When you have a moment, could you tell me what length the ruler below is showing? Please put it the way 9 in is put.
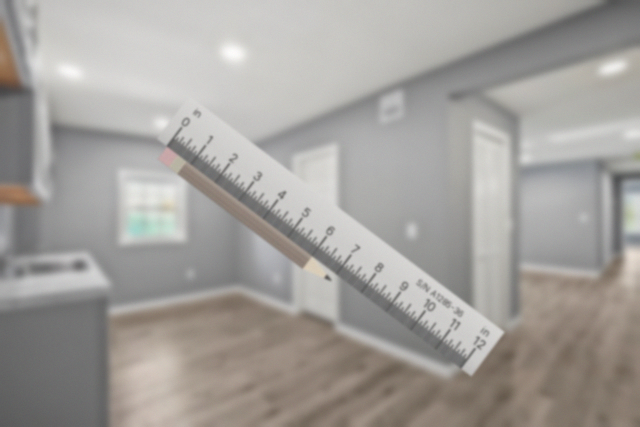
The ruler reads 7 in
